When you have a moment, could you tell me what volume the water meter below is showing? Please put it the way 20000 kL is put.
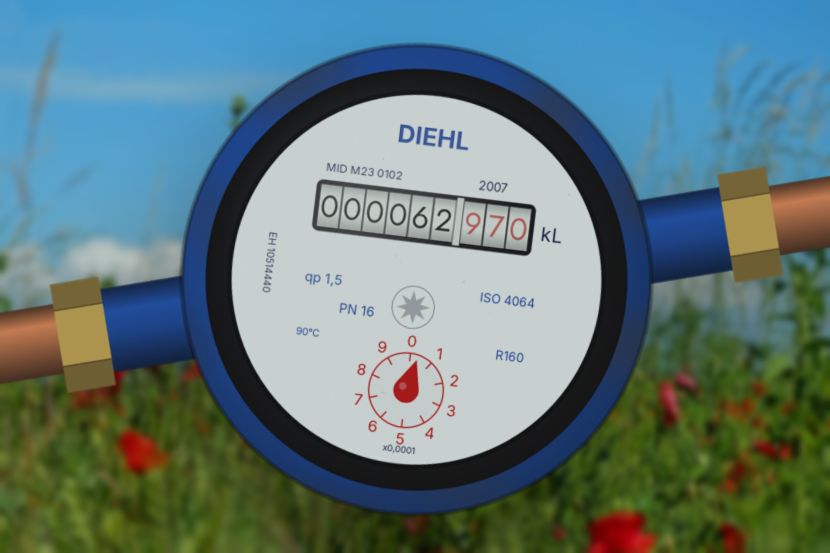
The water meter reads 62.9700 kL
